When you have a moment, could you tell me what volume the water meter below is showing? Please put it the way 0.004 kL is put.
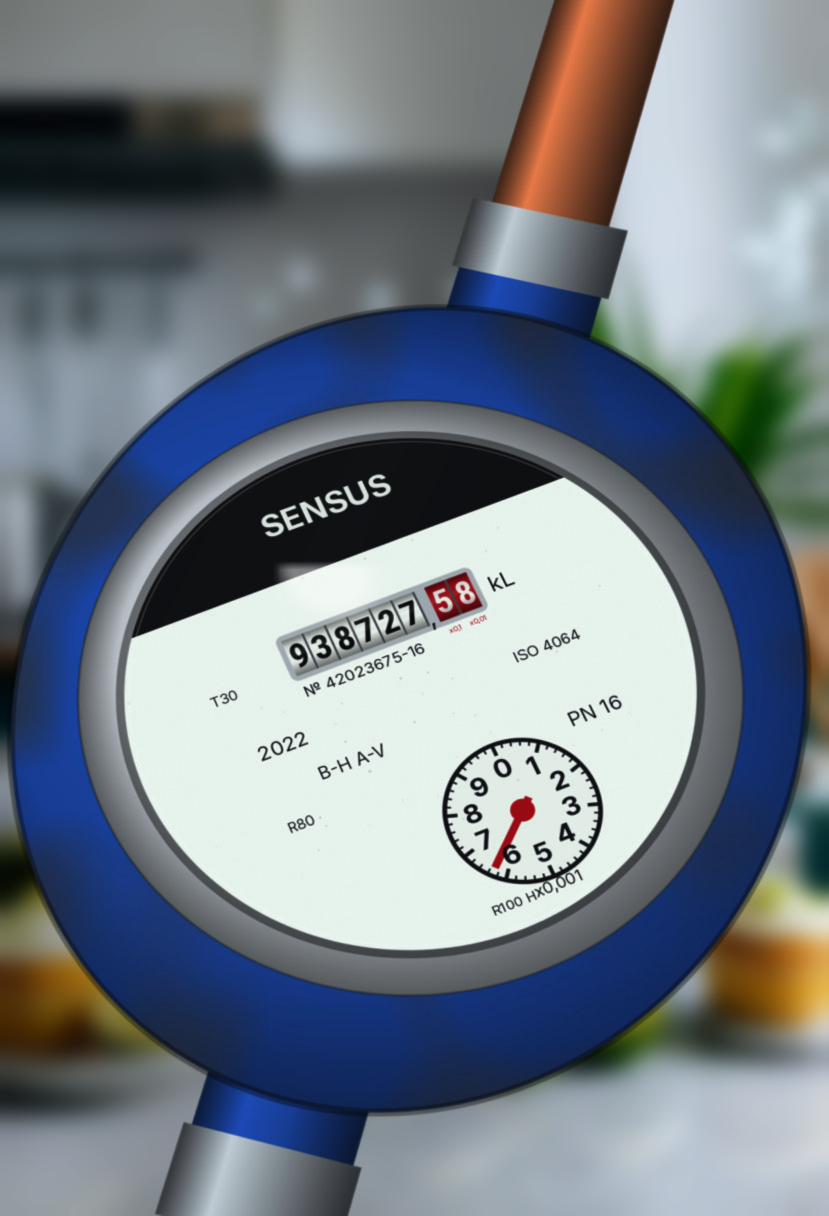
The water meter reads 938727.586 kL
